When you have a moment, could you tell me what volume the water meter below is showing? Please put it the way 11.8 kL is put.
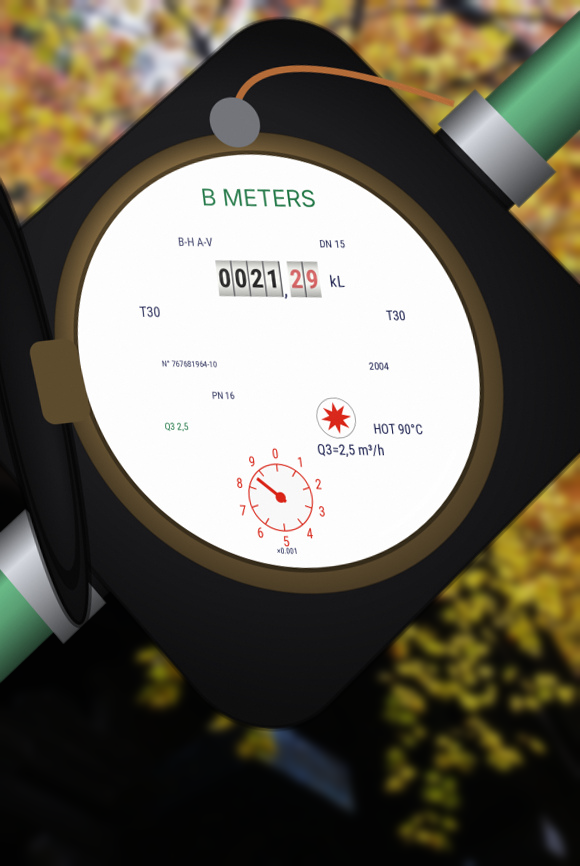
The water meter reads 21.298 kL
